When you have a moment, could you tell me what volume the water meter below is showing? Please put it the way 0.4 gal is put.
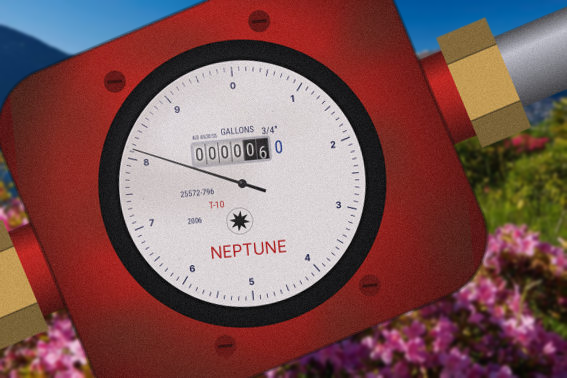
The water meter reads 58.1 gal
